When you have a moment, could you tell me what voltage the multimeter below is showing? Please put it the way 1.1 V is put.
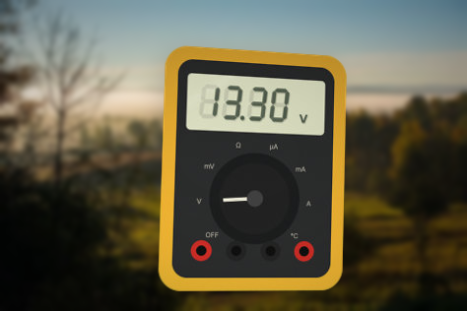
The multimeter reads 13.30 V
